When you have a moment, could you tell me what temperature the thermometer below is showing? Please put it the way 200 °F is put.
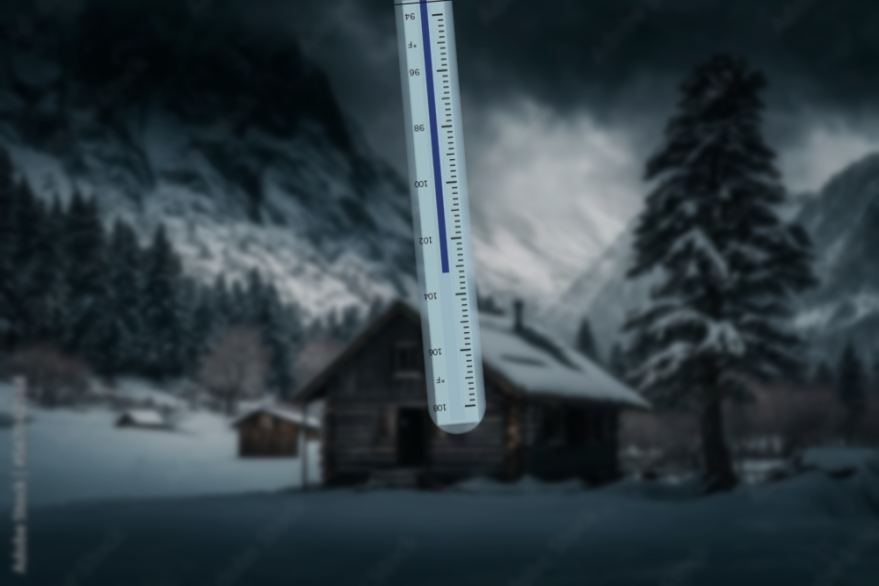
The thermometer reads 103.2 °F
